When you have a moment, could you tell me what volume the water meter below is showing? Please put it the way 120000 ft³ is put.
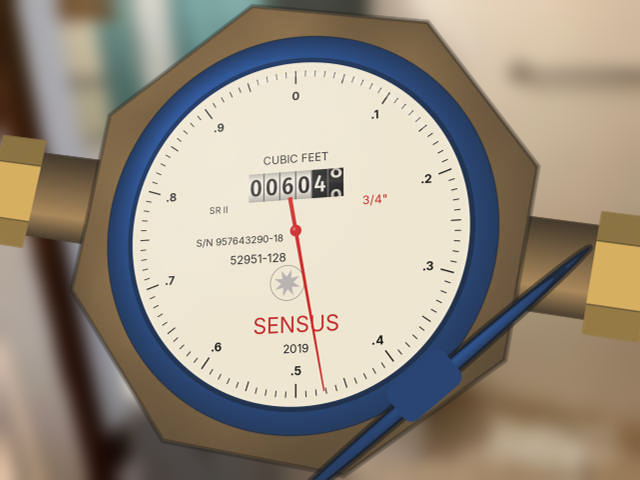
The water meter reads 6048.47 ft³
